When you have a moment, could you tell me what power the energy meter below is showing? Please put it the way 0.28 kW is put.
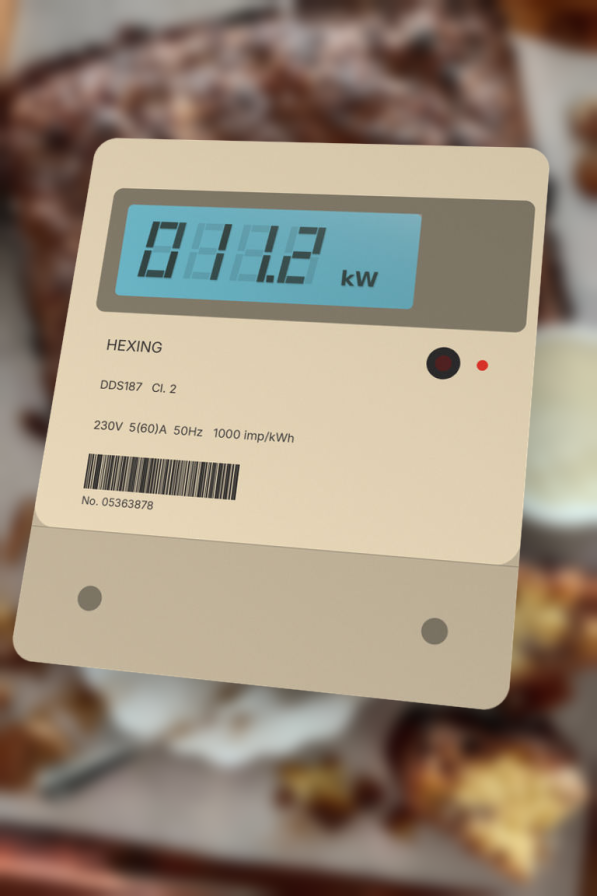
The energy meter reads 11.2 kW
